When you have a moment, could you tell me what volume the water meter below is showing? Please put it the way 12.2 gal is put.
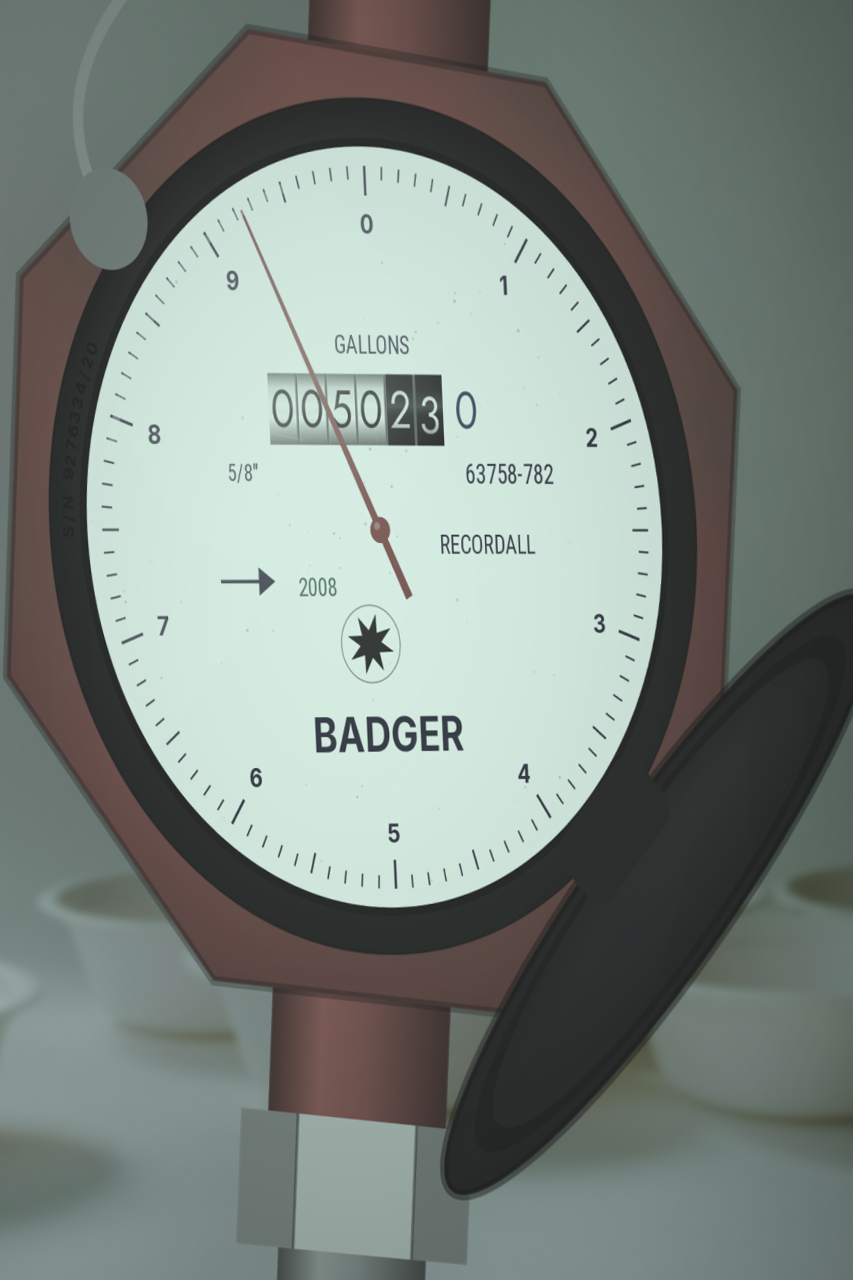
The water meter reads 50229.2 gal
